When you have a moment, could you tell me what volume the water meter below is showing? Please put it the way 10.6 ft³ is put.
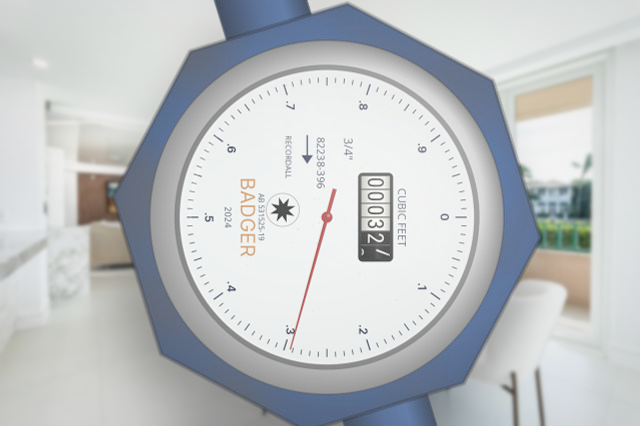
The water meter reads 327.29 ft³
